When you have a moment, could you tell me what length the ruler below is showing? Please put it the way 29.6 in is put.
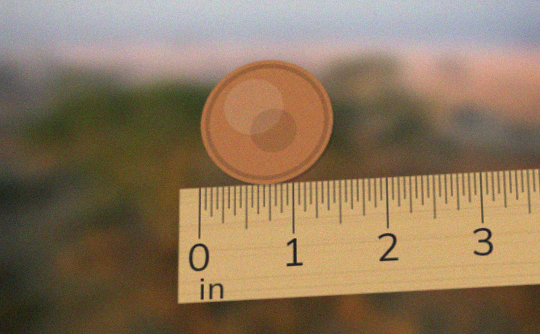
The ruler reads 1.4375 in
